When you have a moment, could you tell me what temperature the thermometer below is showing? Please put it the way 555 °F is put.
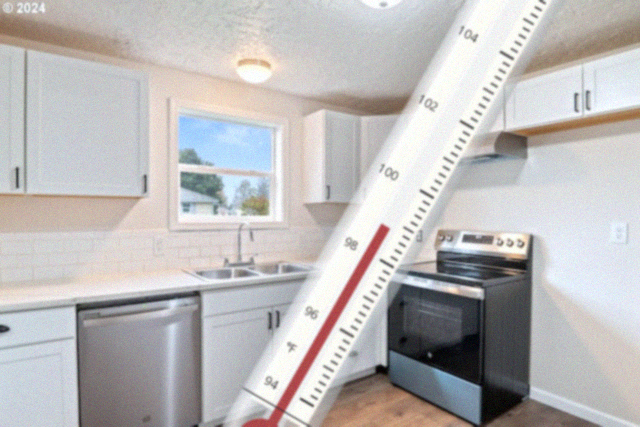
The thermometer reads 98.8 °F
